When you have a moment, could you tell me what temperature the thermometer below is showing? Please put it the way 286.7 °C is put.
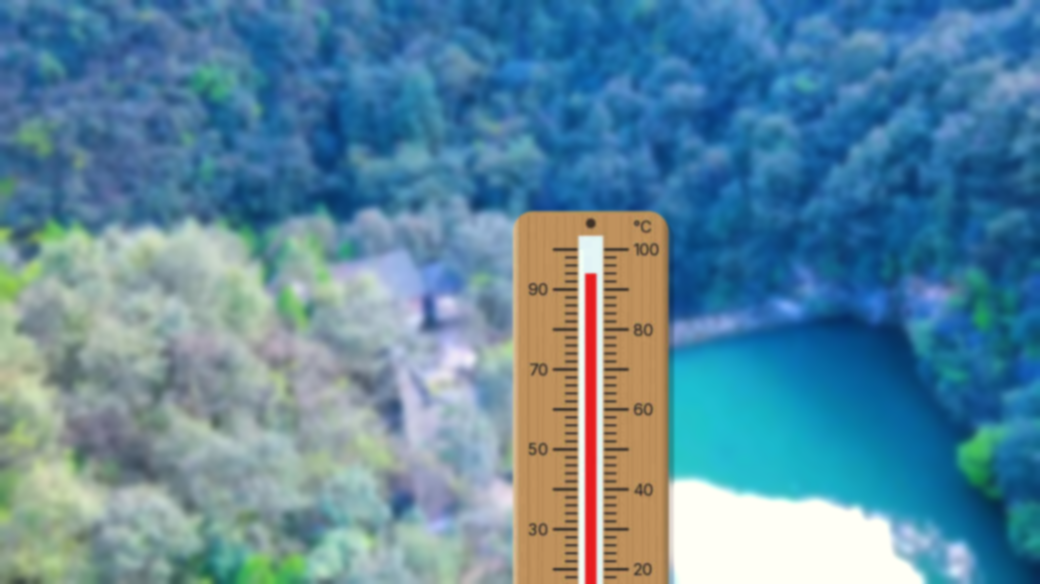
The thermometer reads 94 °C
